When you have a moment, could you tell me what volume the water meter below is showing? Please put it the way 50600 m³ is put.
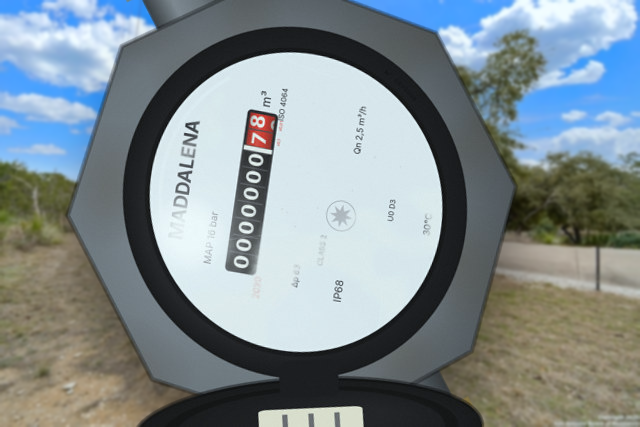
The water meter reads 0.78 m³
